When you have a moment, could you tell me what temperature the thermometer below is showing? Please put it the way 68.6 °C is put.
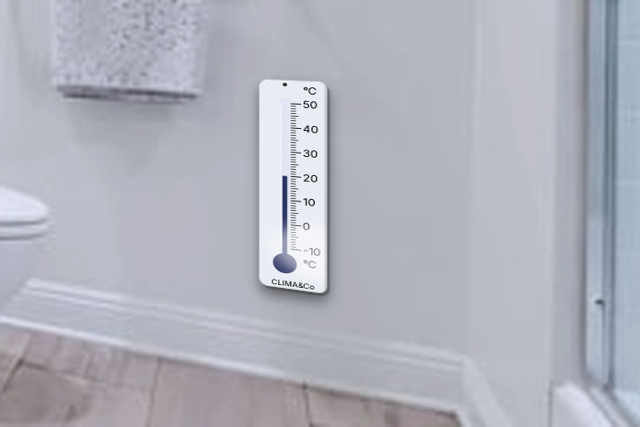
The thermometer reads 20 °C
